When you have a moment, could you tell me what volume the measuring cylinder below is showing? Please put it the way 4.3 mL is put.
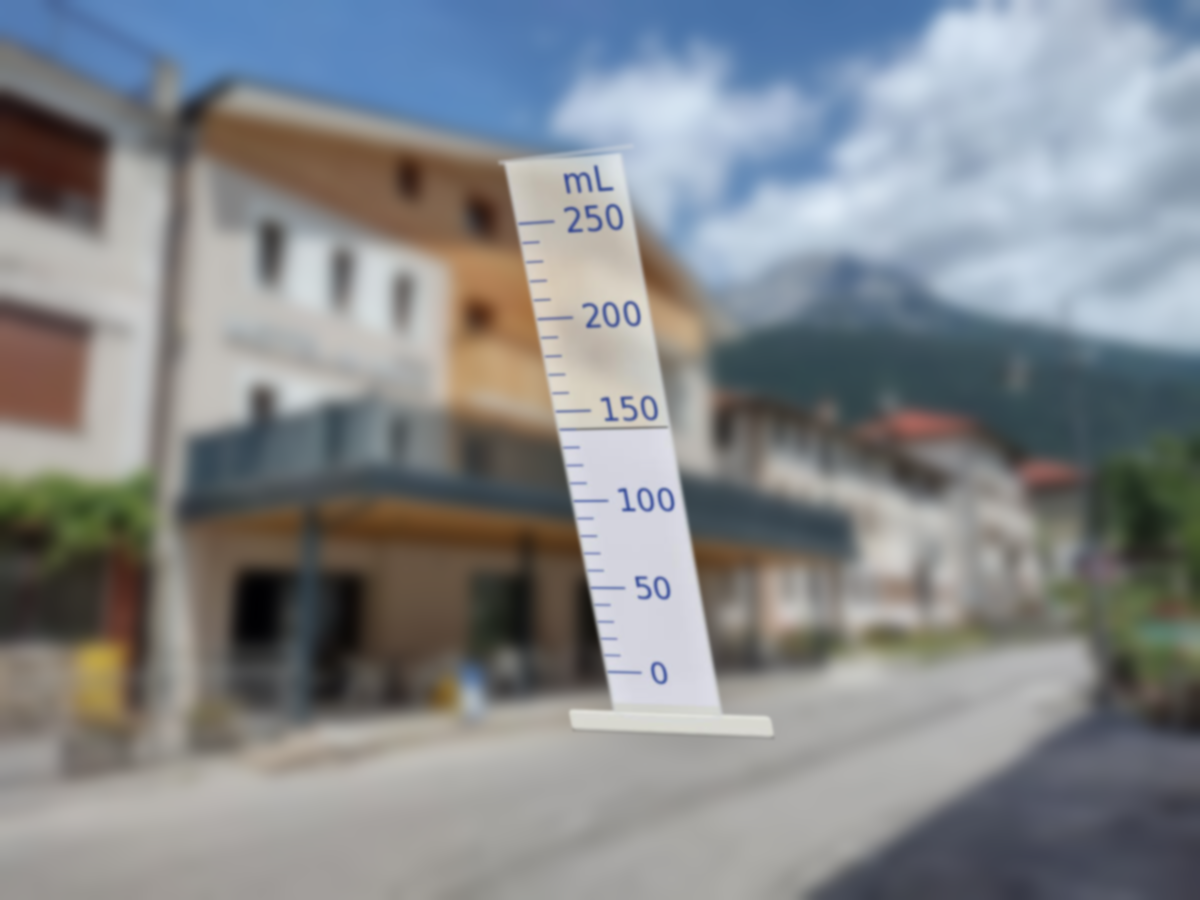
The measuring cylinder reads 140 mL
